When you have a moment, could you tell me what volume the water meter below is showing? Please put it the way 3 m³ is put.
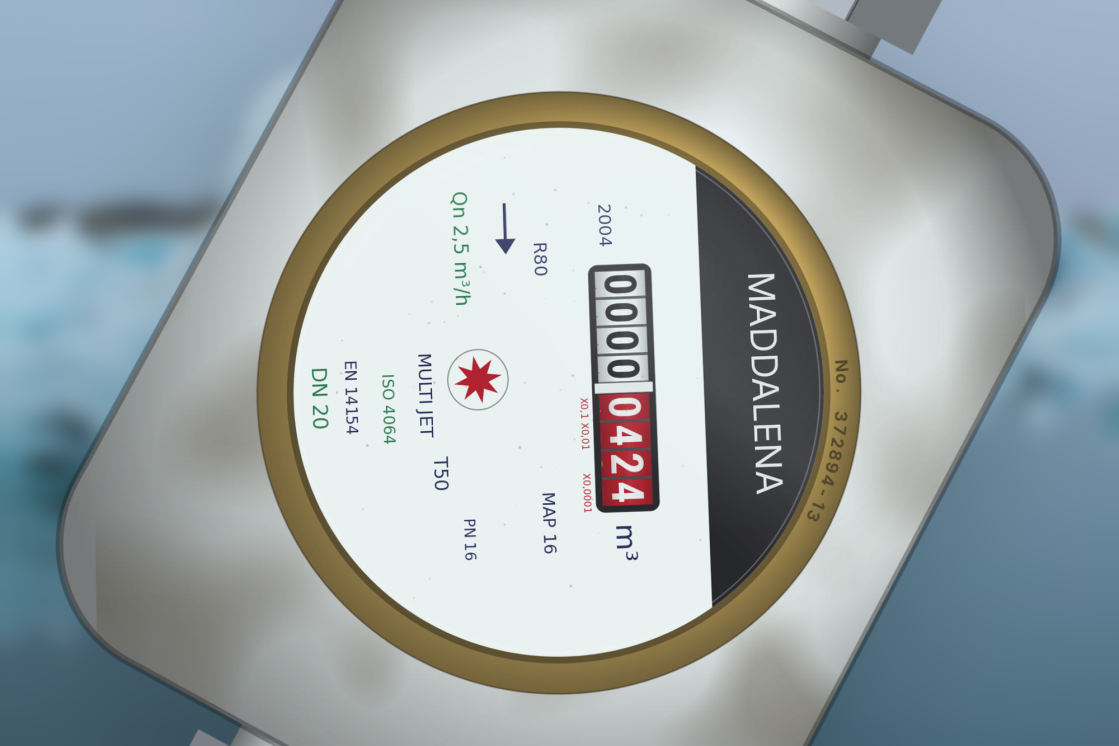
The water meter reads 0.0424 m³
